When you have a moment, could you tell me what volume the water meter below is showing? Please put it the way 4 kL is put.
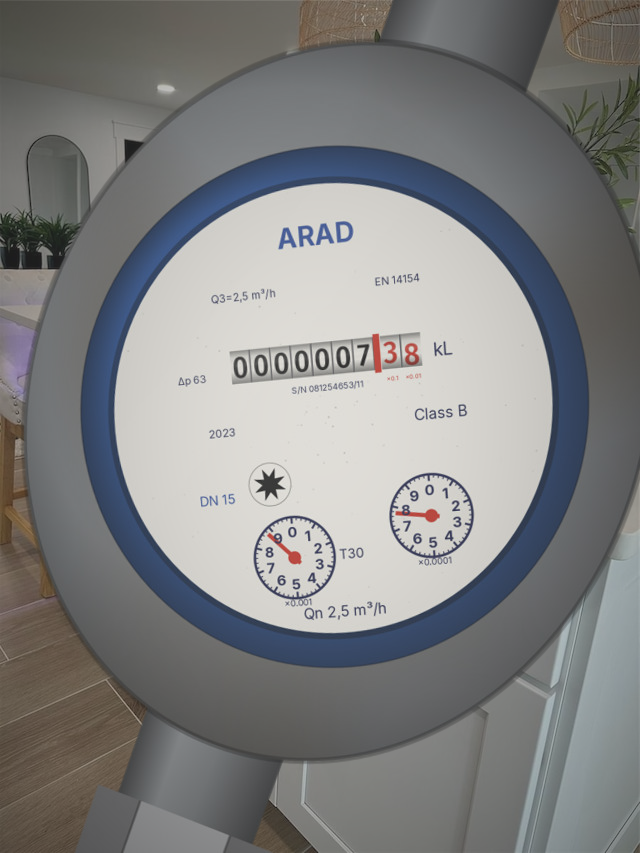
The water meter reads 7.3787 kL
